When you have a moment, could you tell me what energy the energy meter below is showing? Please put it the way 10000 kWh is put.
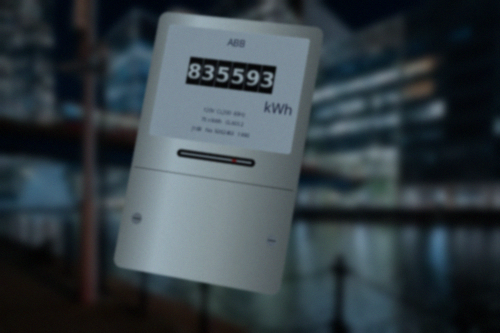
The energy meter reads 835593 kWh
